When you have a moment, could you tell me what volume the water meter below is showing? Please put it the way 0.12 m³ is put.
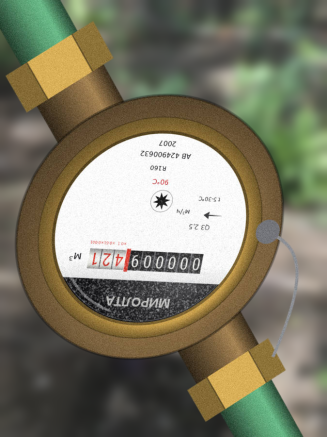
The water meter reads 9.421 m³
